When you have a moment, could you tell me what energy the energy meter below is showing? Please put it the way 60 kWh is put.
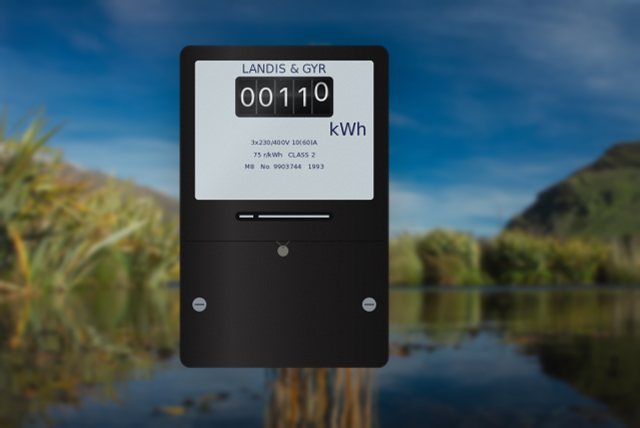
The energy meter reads 110 kWh
